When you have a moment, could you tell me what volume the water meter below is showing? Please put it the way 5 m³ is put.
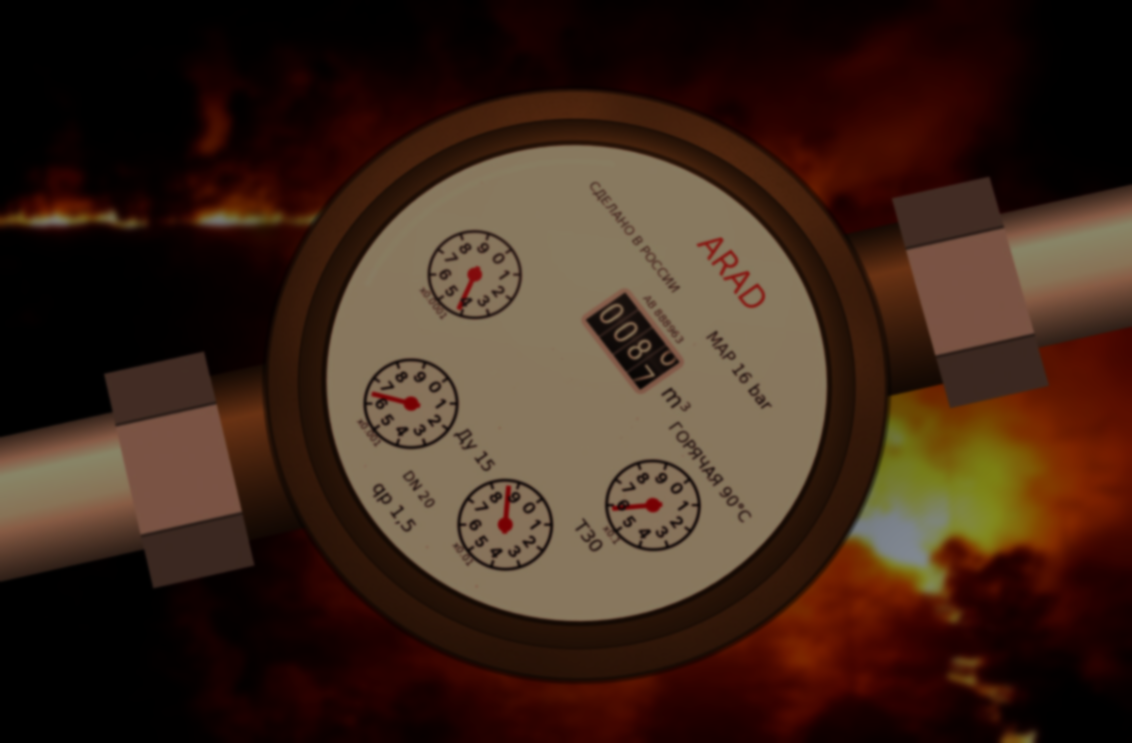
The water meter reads 86.5864 m³
